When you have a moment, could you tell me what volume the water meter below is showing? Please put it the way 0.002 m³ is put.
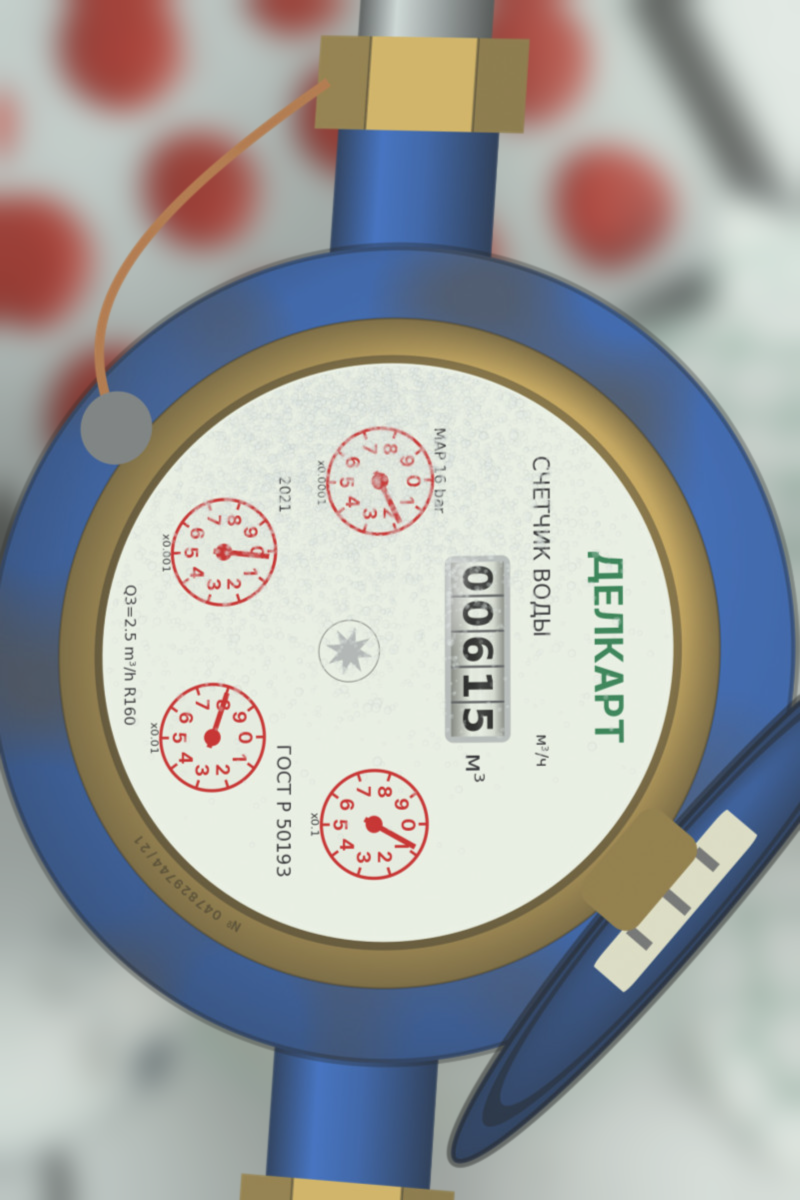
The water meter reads 615.0801 m³
